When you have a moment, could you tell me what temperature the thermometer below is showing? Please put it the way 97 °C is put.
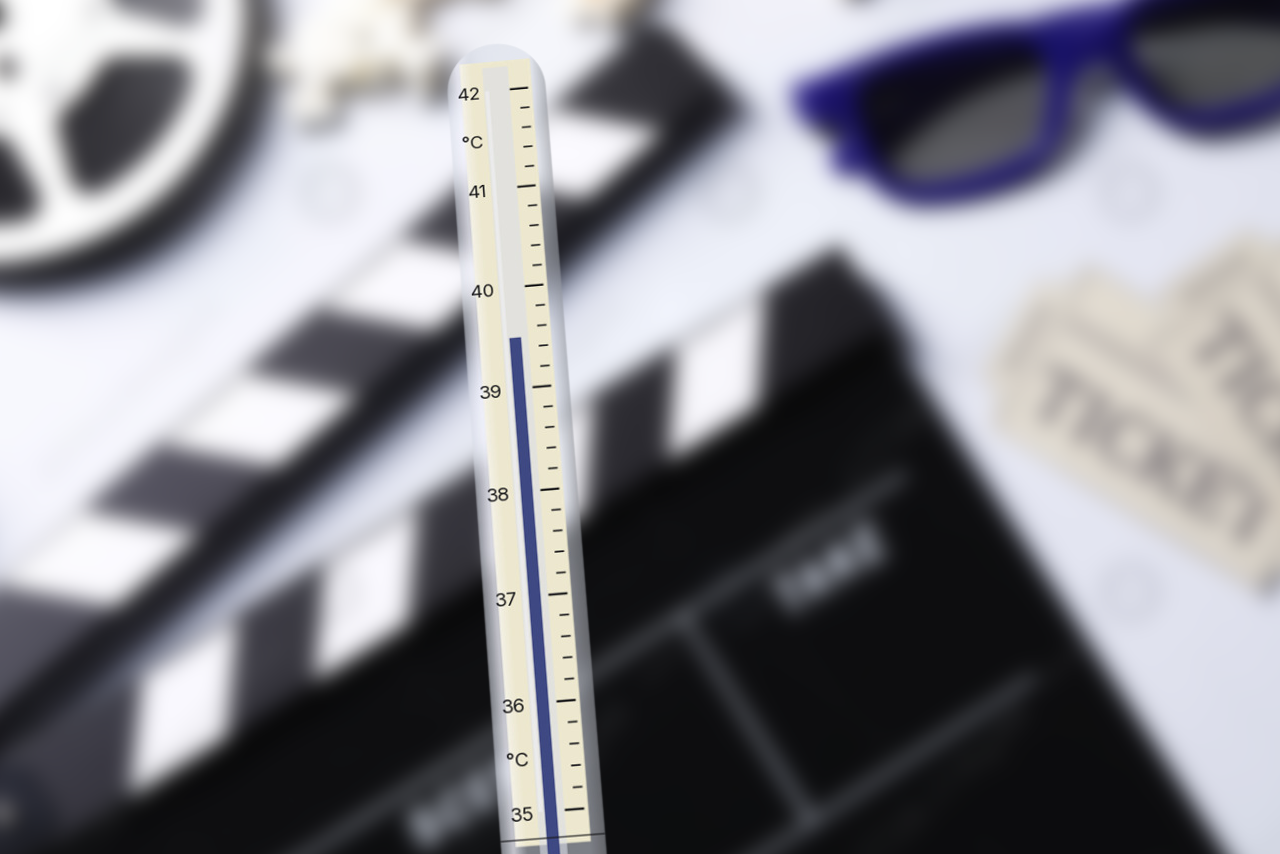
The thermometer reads 39.5 °C
